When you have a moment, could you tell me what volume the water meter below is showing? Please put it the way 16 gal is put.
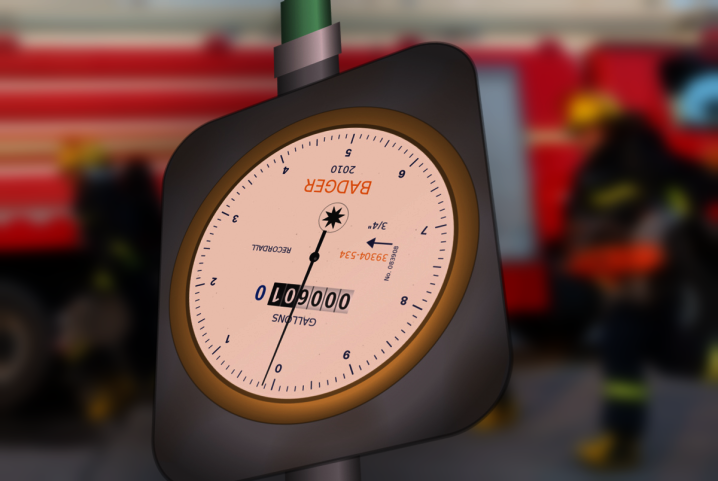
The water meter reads 6010.1 gal
